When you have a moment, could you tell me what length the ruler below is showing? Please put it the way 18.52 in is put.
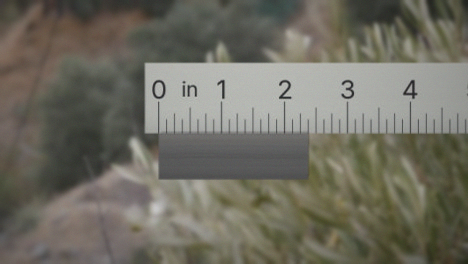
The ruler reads 2.375 in
